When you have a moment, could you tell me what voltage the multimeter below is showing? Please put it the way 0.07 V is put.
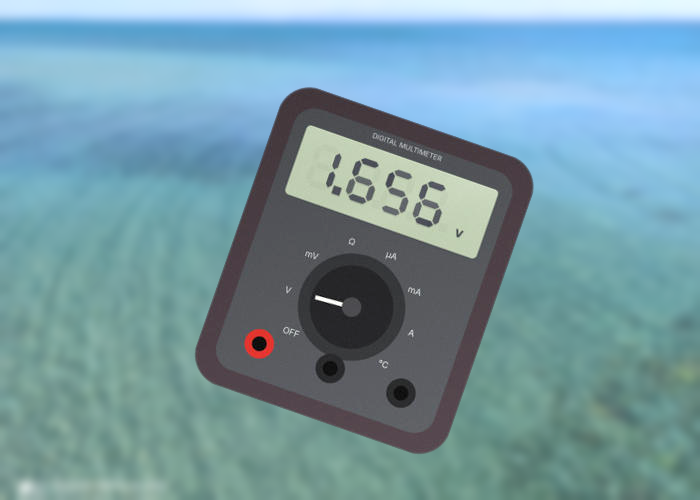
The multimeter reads 1.656 V
